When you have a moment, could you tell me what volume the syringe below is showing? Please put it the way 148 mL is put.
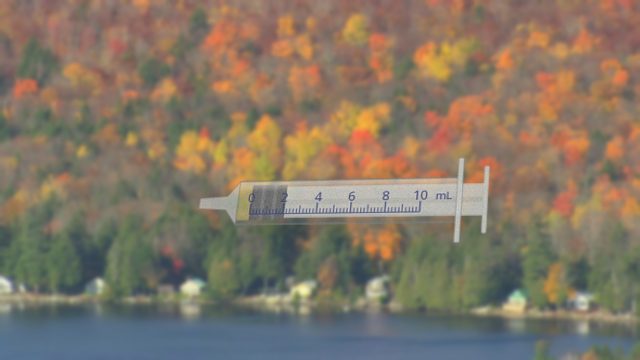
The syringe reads 0 mL
